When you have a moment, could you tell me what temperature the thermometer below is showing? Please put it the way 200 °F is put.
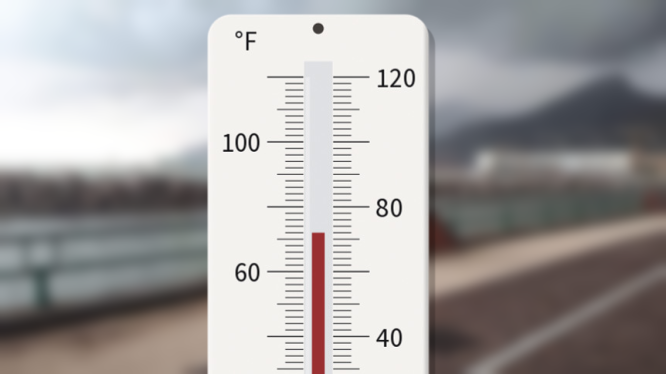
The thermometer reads 72 °F
